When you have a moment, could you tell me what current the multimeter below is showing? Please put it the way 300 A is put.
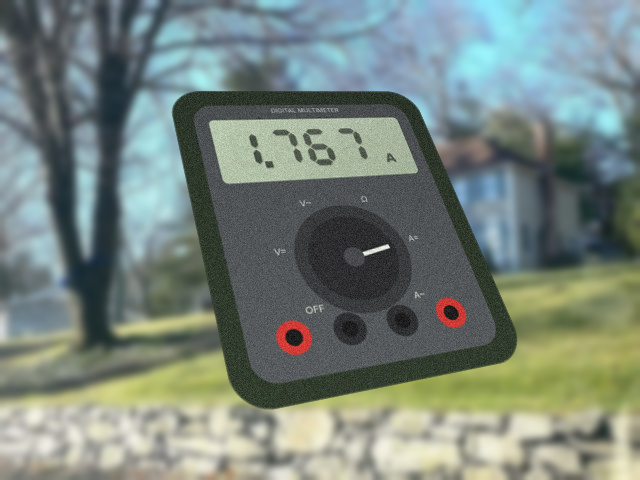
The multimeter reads 1.767 A
